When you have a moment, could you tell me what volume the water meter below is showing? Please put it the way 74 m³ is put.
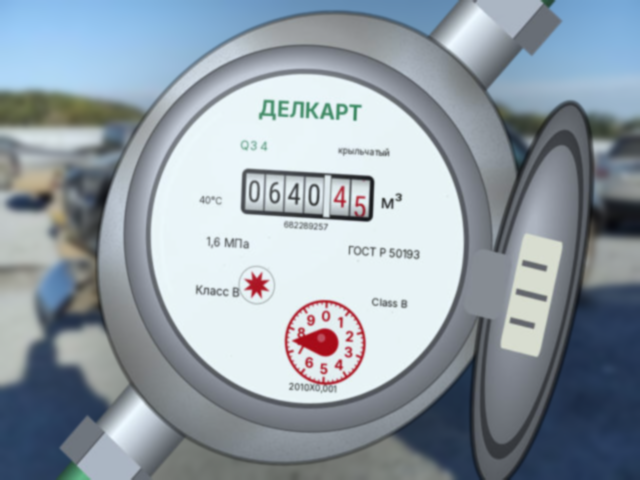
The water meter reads 640.447 m³
